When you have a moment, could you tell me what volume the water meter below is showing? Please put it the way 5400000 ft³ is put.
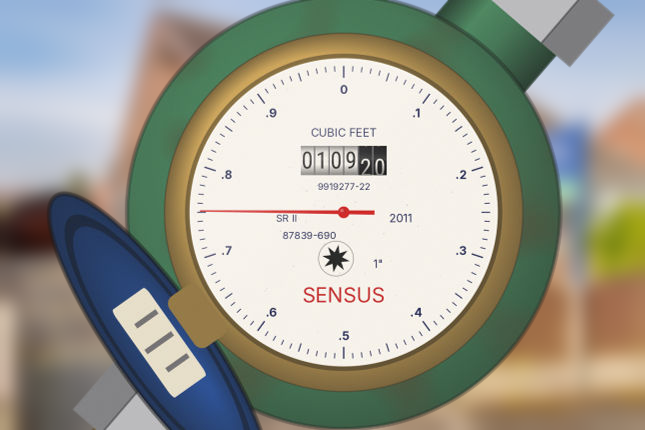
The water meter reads 10919.75 ft³
